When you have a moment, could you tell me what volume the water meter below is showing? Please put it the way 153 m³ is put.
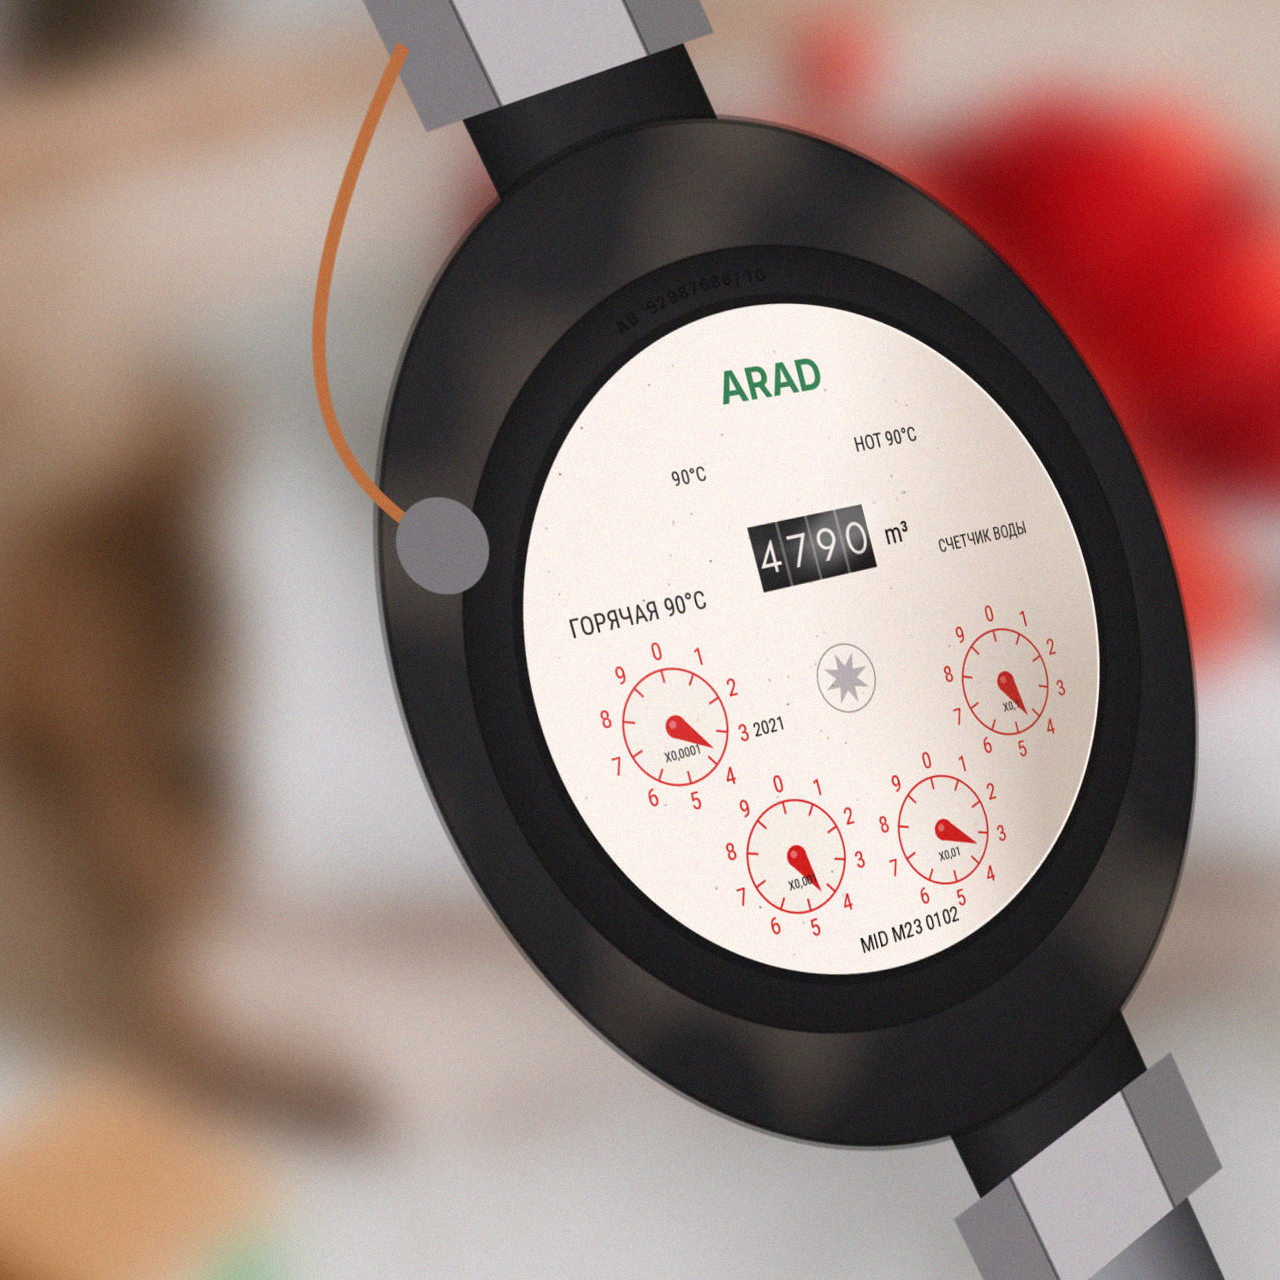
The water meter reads 4790.4343 m³
